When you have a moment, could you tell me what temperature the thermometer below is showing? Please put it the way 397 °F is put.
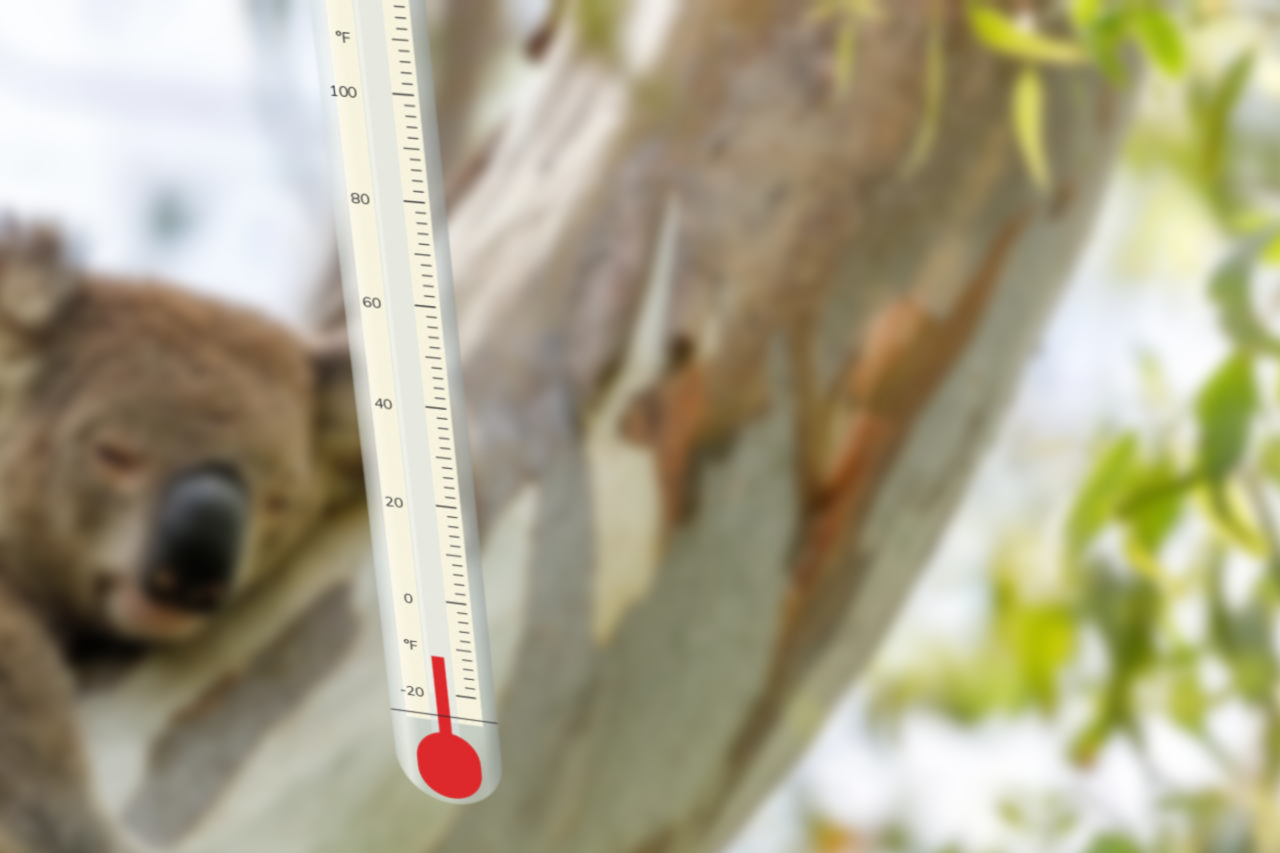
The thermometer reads -12 °F
